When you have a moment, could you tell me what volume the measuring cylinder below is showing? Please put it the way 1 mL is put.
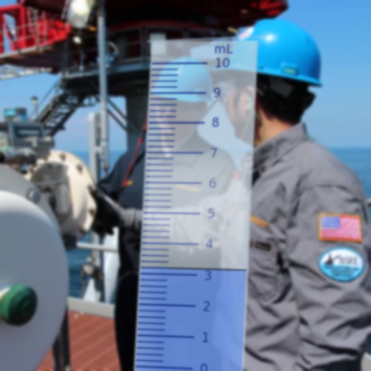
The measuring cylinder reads 3.2 mL
